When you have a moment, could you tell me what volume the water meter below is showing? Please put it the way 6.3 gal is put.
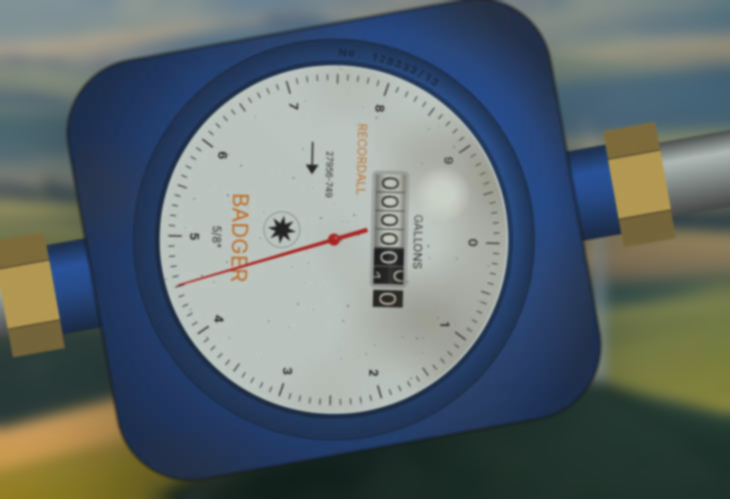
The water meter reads 4.5 gal
